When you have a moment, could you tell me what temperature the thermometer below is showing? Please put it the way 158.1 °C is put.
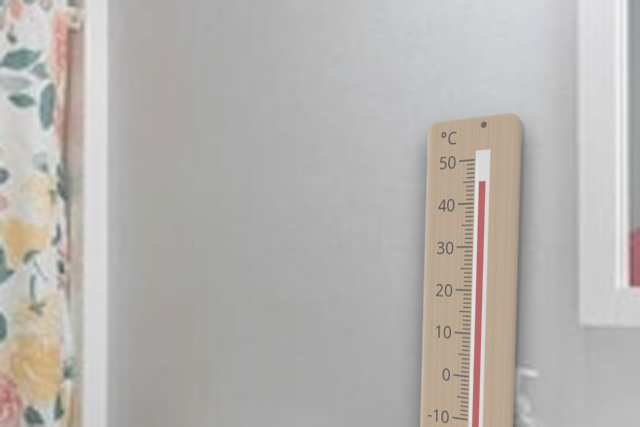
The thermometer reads 45 °C
